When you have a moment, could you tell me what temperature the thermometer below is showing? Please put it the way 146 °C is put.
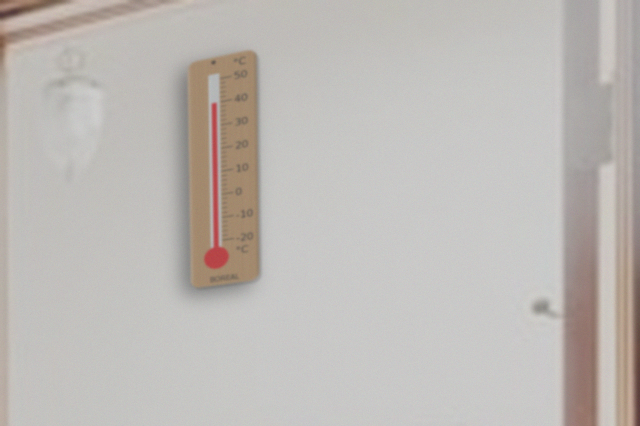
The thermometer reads 40 °C
